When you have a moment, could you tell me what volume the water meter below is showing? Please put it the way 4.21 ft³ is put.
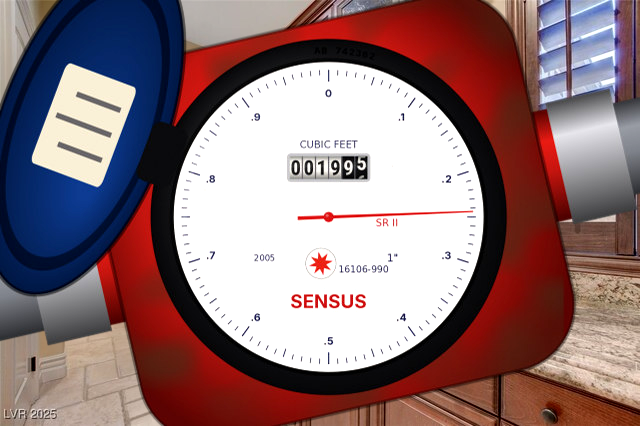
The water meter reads 1995.24 ft³
